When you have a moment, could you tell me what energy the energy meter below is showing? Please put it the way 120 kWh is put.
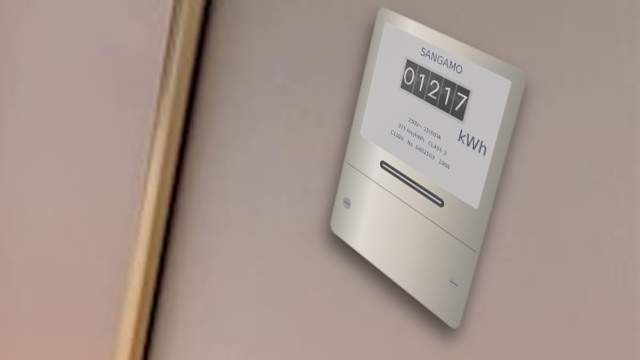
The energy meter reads 1217 kWh
